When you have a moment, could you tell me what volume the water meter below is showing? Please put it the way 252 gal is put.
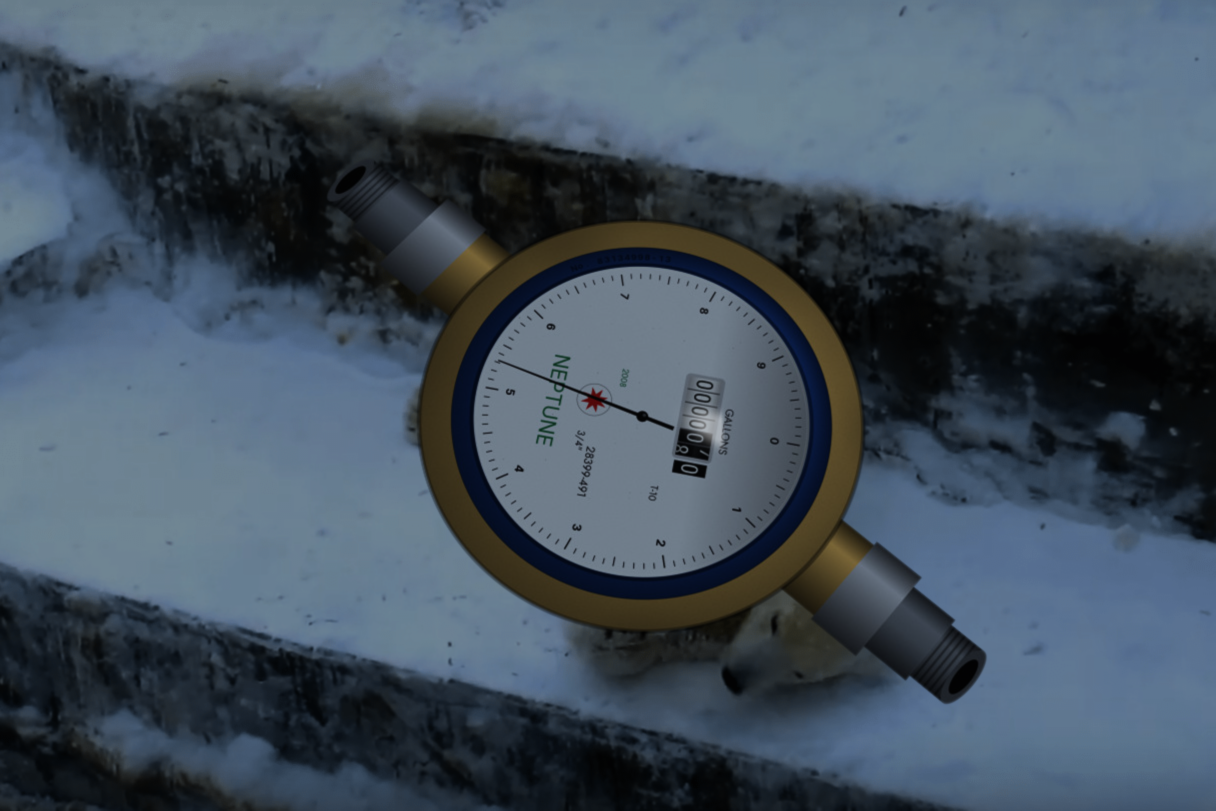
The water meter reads 75.3 gal
